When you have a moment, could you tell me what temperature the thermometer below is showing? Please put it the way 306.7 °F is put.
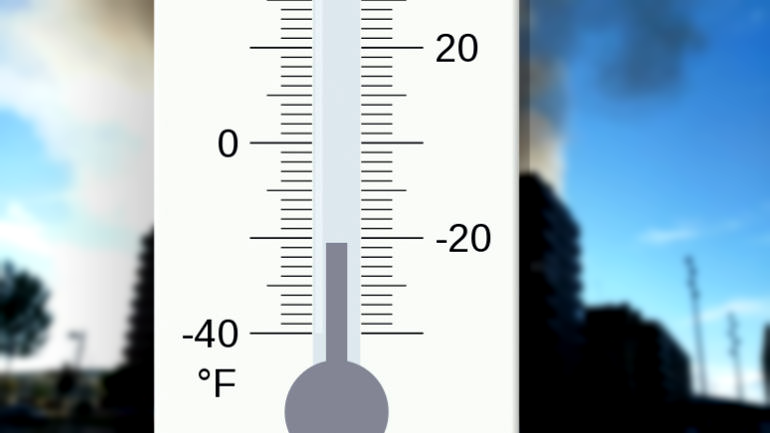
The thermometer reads -21 °F
